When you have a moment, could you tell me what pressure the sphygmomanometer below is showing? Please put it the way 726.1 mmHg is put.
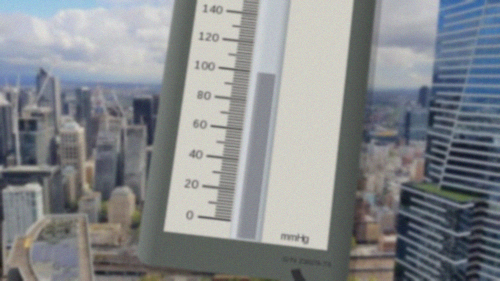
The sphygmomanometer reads 100 mmHg
